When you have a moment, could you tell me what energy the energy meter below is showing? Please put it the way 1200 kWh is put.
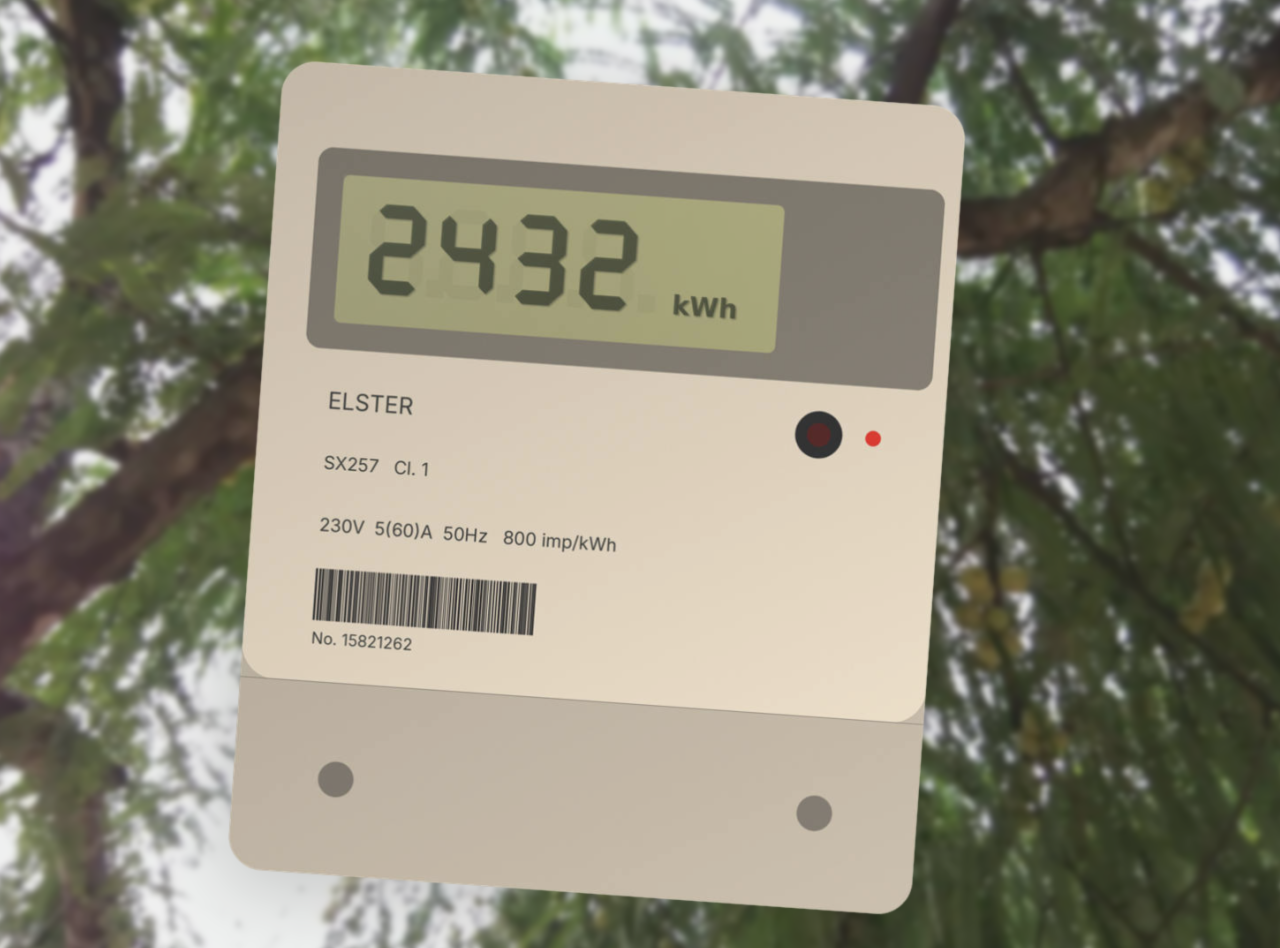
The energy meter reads 2432 kWh
